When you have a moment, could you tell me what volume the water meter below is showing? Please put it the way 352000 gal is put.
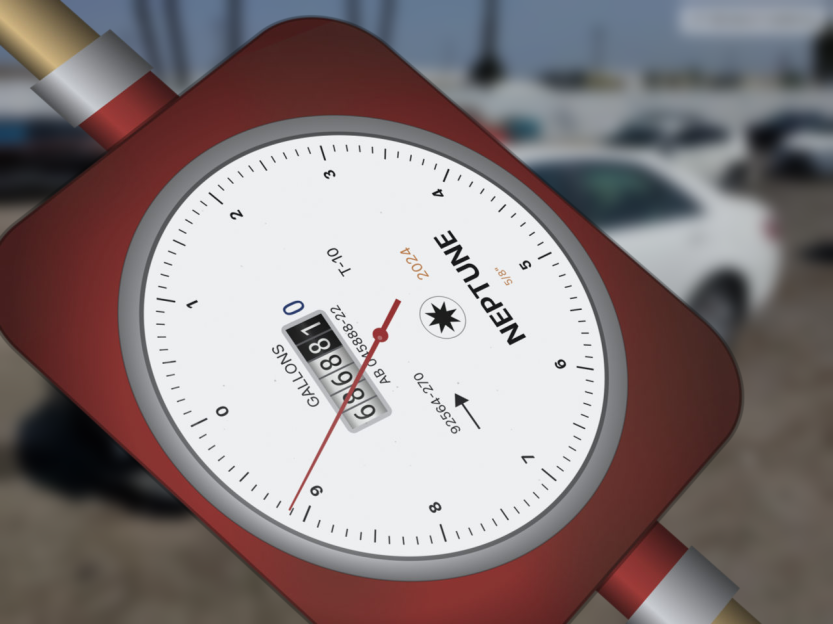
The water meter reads 6868809.1 gal
